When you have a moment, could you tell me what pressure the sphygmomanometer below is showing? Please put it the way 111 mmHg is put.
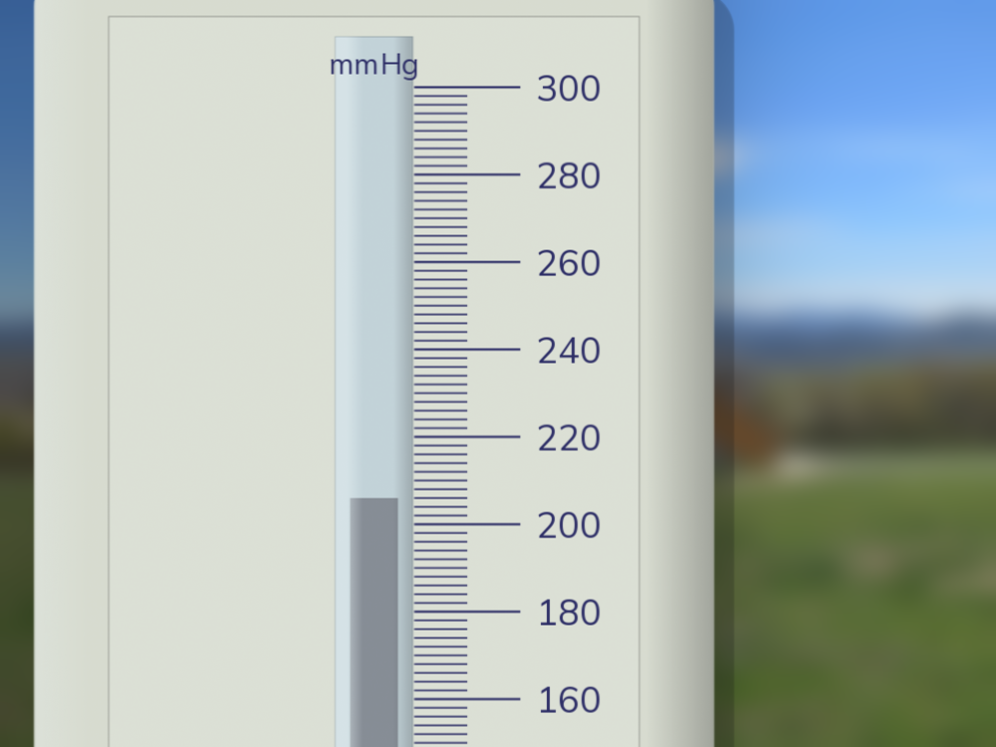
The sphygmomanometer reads 206 mmHg
